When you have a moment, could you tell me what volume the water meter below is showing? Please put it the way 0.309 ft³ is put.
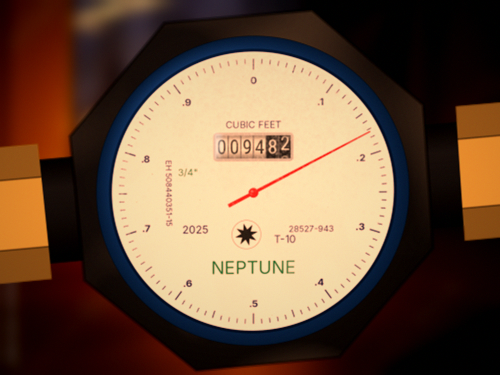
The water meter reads 9482.17 ft³
